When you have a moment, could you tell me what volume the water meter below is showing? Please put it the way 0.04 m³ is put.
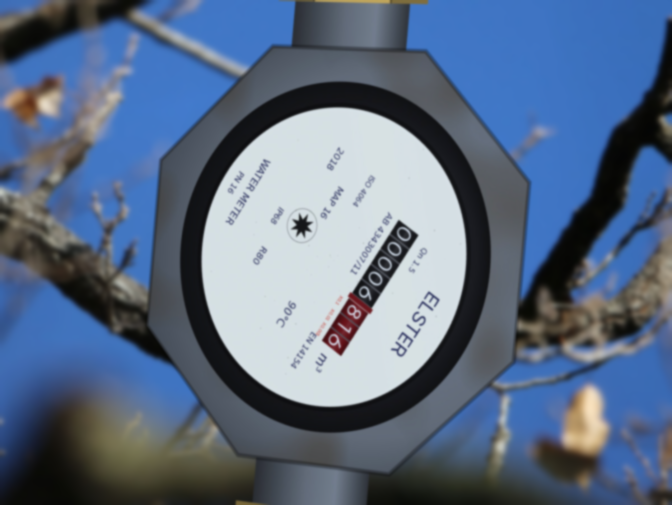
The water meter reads 6.816 m³
